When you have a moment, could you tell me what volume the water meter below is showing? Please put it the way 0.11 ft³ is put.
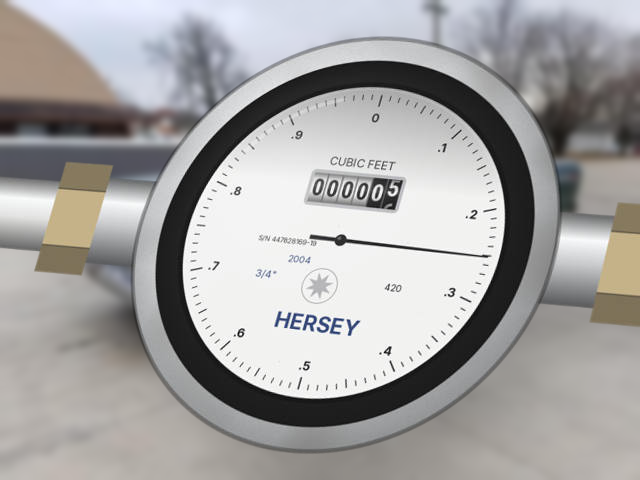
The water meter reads 5.25 ft³
